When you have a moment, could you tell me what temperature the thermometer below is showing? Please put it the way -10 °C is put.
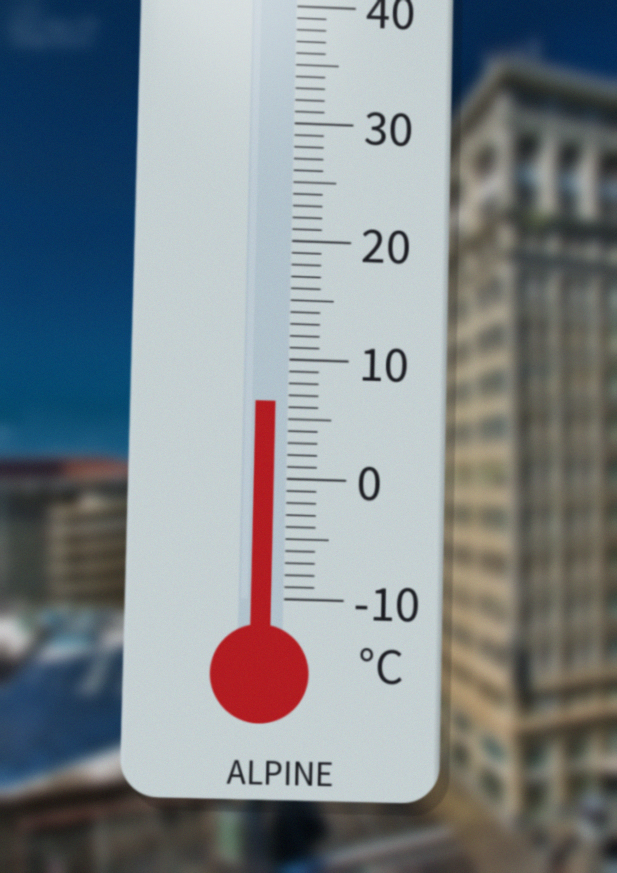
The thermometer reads 6.5 °C
